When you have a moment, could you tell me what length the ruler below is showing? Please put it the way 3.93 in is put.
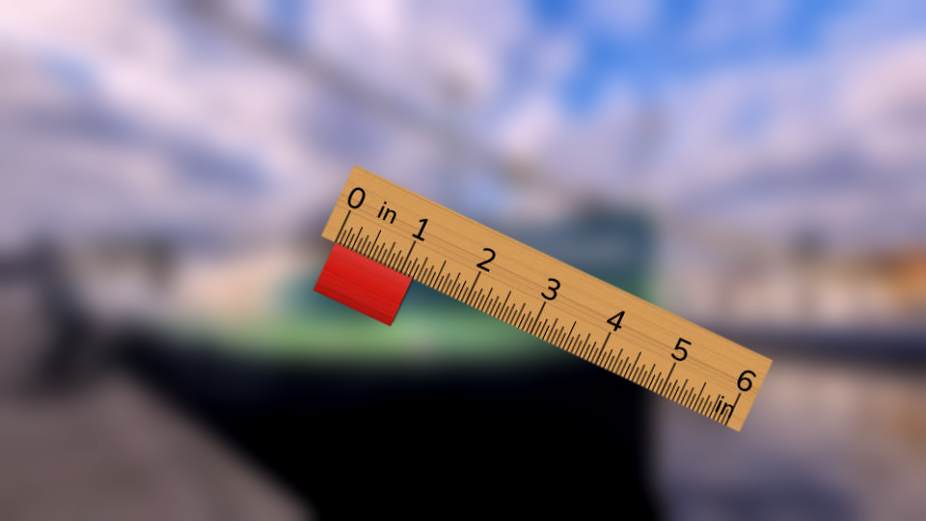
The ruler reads 1.1875 in
